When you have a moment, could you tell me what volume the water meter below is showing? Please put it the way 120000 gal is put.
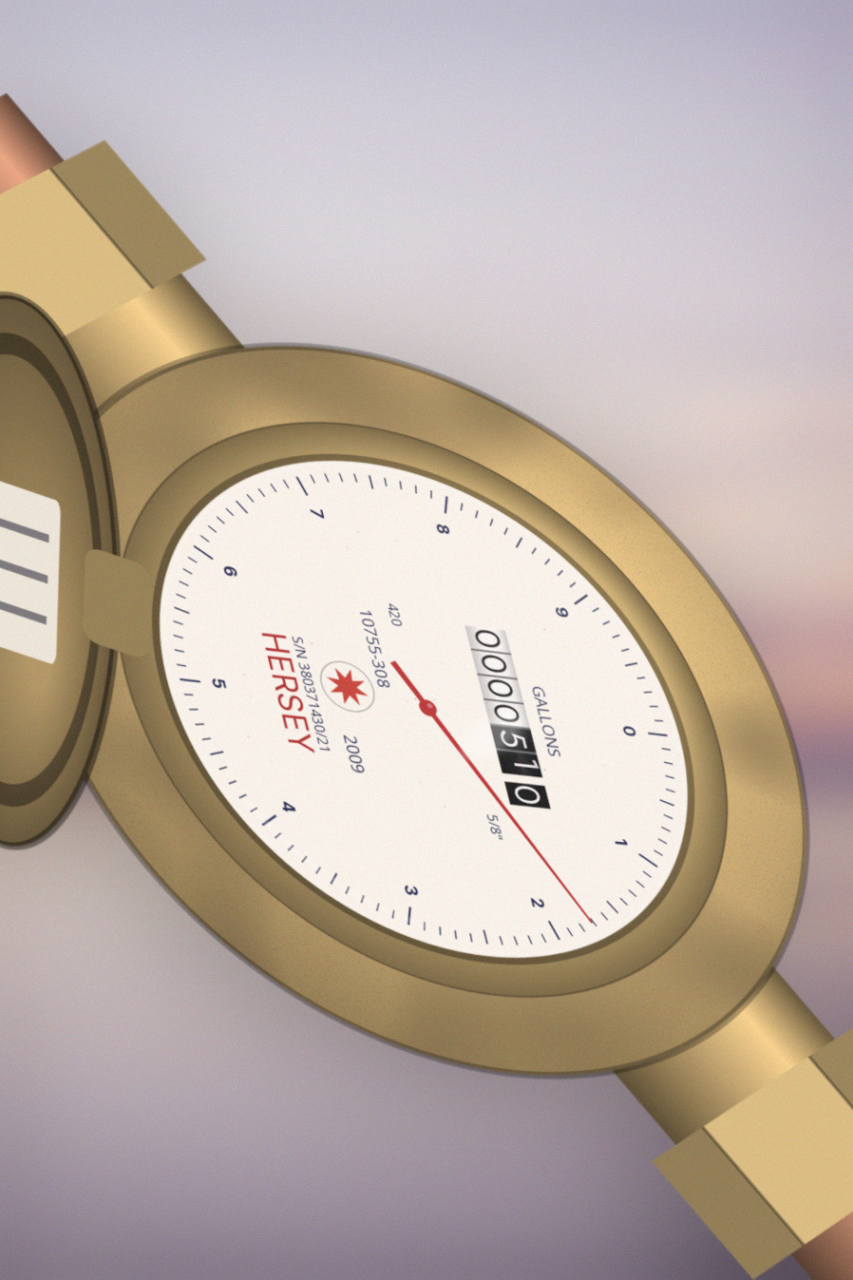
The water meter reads 511.7 gal
